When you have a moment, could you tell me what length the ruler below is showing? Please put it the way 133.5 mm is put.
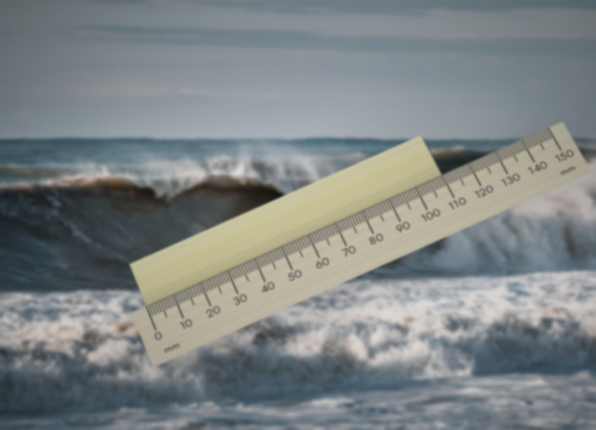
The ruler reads 110 mm
